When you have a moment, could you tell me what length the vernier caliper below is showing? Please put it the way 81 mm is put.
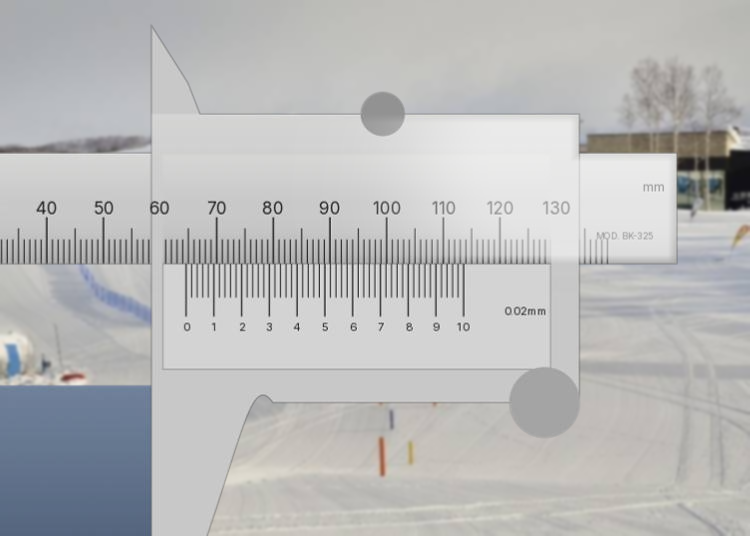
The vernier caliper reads 64.6 mm
